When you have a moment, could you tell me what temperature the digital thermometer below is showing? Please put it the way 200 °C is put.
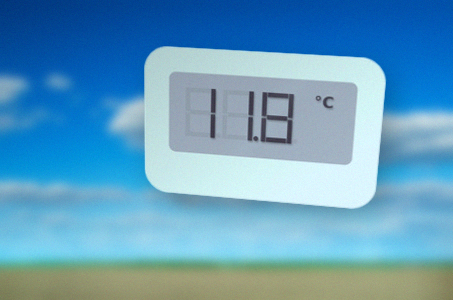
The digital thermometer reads 11.8 °C
